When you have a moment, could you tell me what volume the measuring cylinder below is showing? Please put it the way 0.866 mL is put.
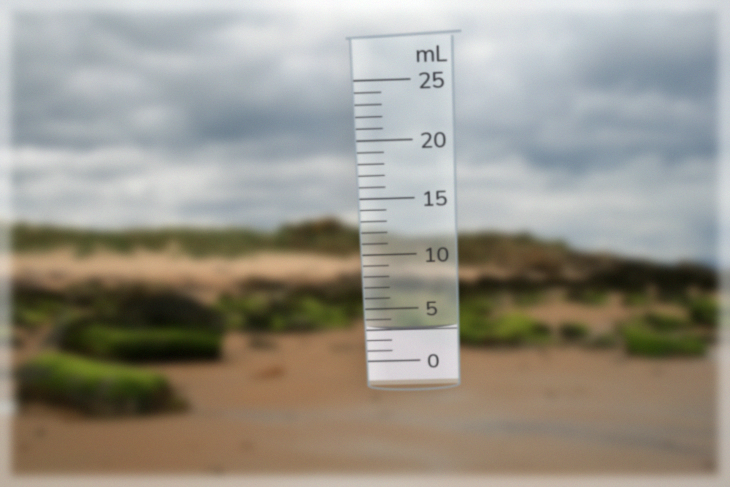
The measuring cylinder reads 3 mL
